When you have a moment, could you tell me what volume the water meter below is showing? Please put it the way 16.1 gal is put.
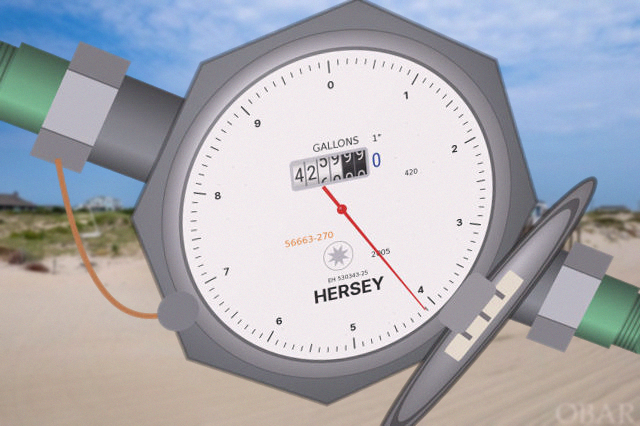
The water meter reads 4259994.1 gal
